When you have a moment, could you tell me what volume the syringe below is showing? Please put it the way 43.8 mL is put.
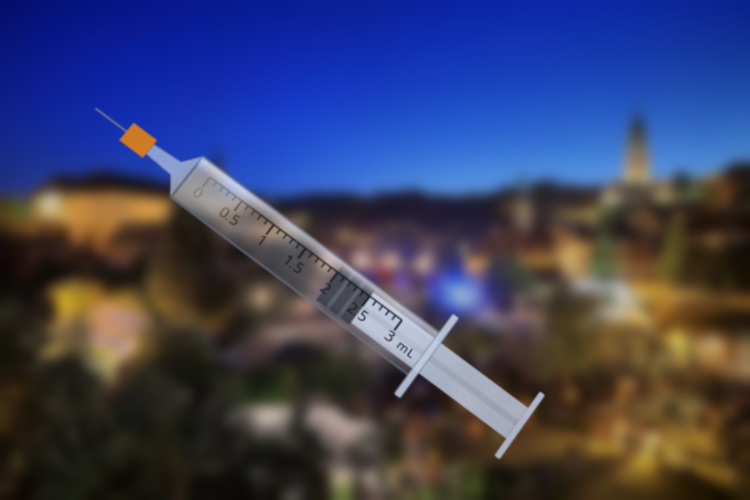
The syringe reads 2 mL
